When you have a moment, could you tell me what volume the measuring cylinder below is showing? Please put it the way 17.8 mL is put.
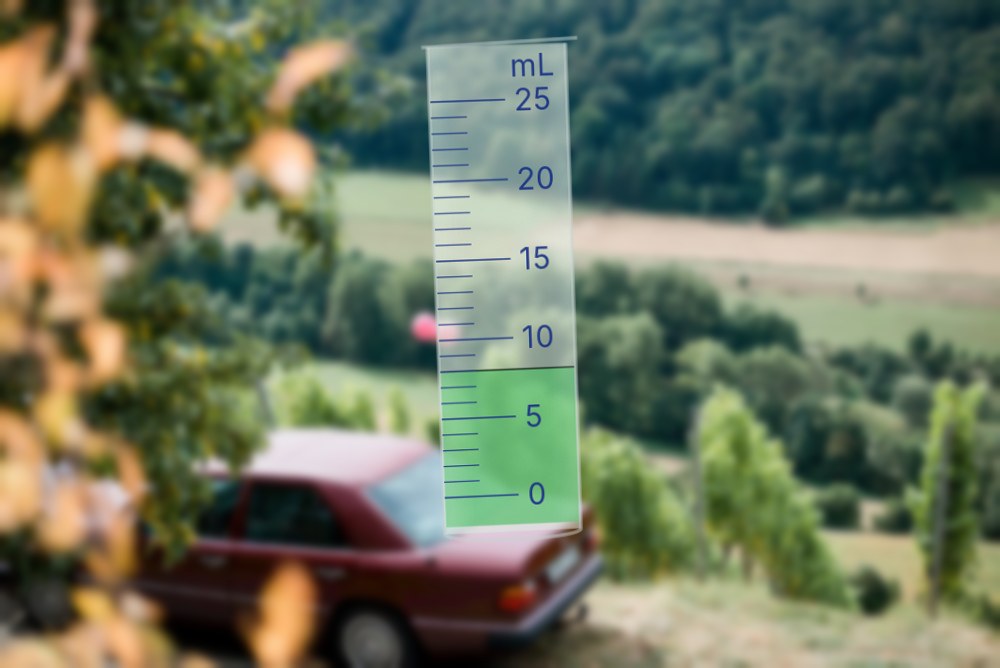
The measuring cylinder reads 8 mL
